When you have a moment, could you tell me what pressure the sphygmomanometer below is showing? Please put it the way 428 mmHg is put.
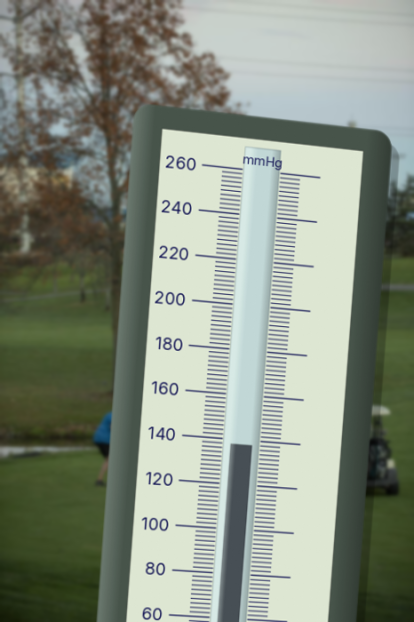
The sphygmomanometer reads 138 mmHg
